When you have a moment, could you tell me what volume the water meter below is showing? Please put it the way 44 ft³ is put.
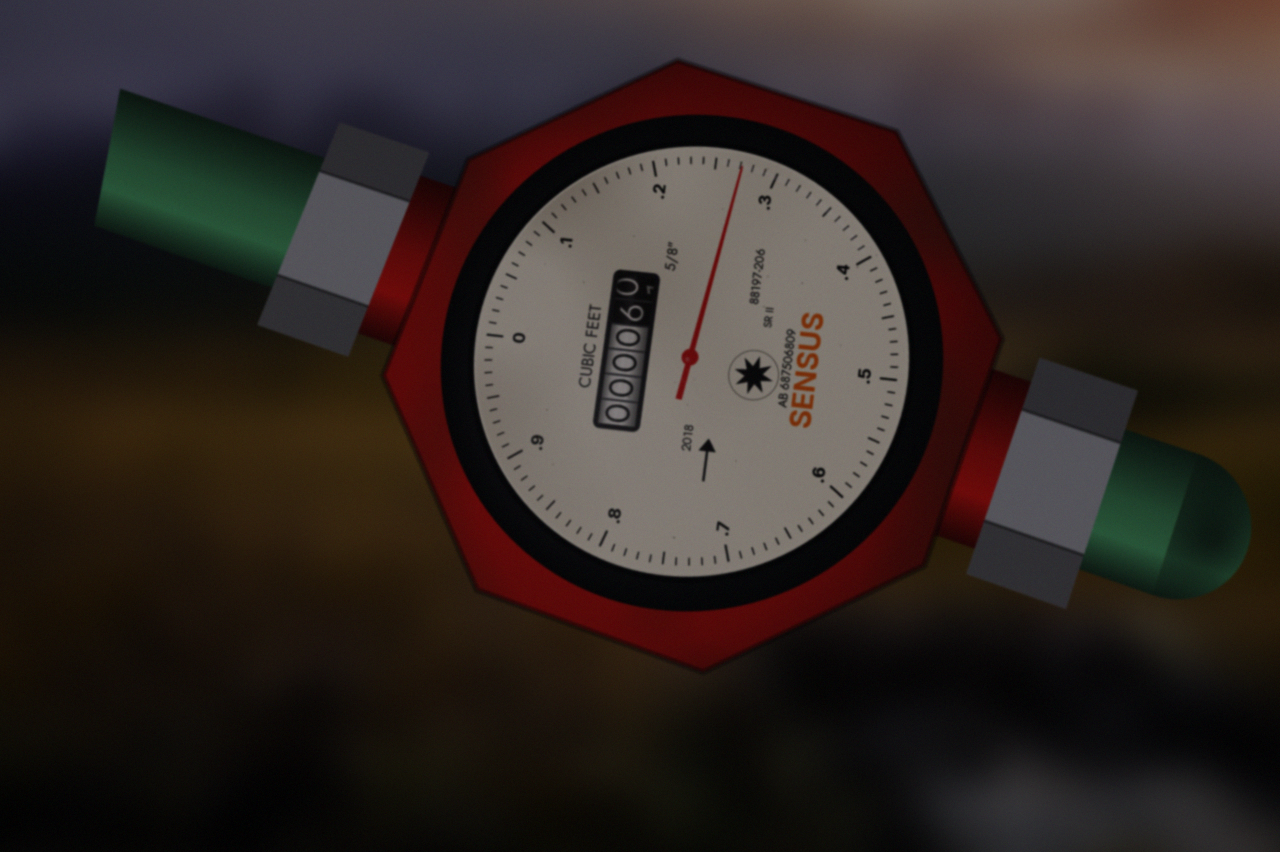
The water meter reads 60.27 ft³
